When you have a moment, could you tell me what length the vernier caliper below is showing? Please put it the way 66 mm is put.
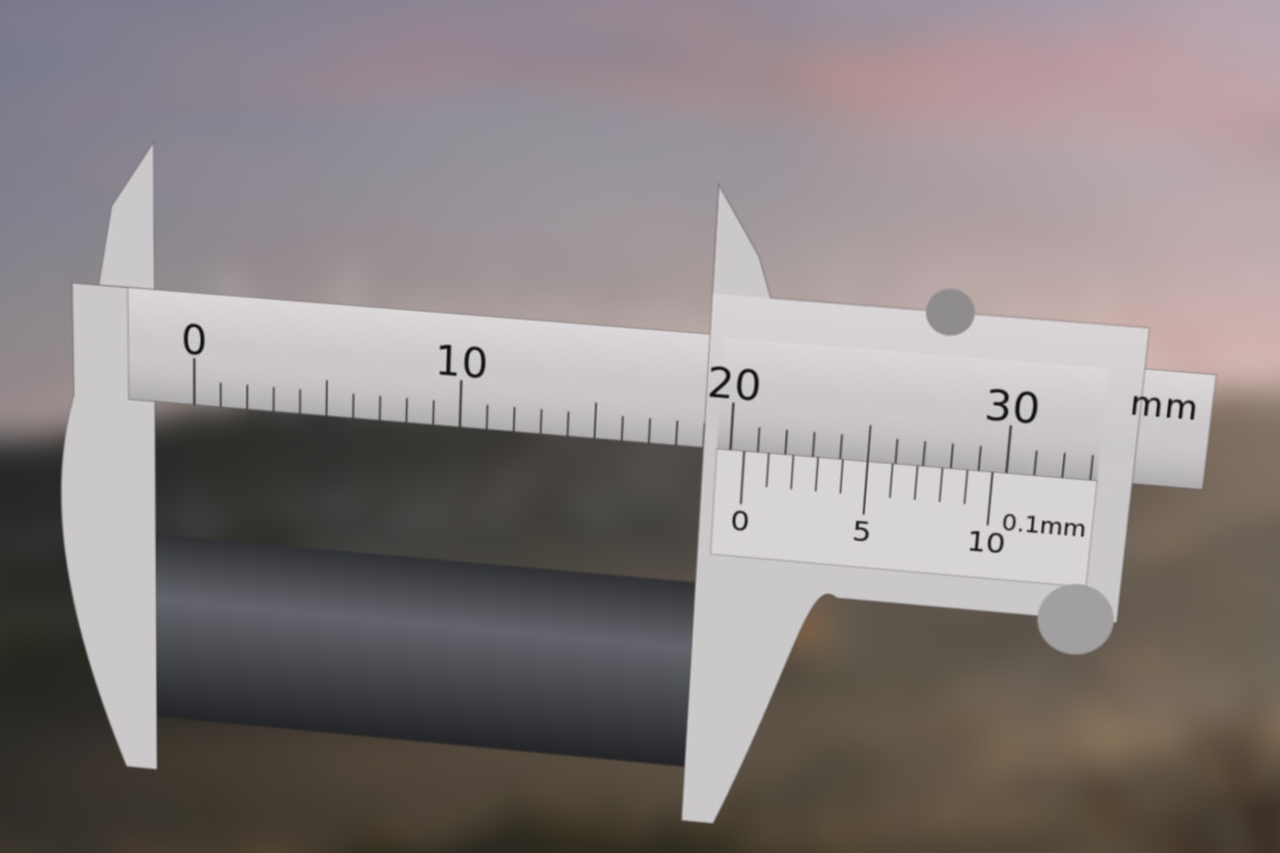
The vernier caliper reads 20.5 mm
